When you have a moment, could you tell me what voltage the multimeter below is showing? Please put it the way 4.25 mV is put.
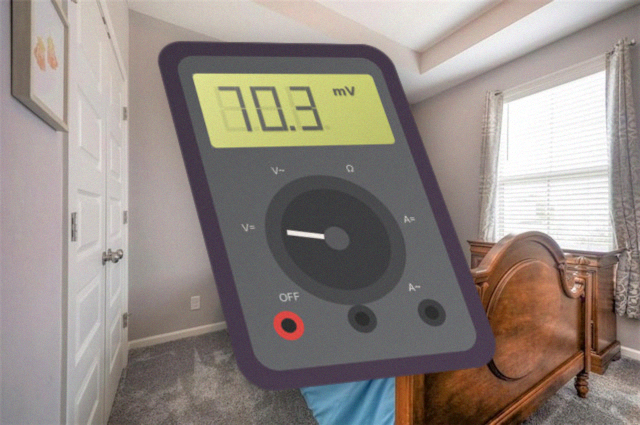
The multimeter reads 70.3 mV
